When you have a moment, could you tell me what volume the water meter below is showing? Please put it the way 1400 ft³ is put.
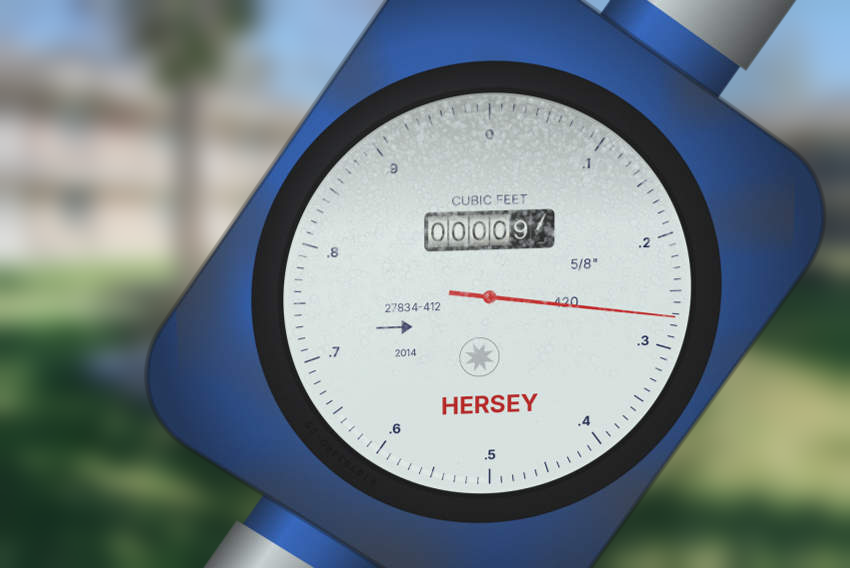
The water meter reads 97.27 ft³
